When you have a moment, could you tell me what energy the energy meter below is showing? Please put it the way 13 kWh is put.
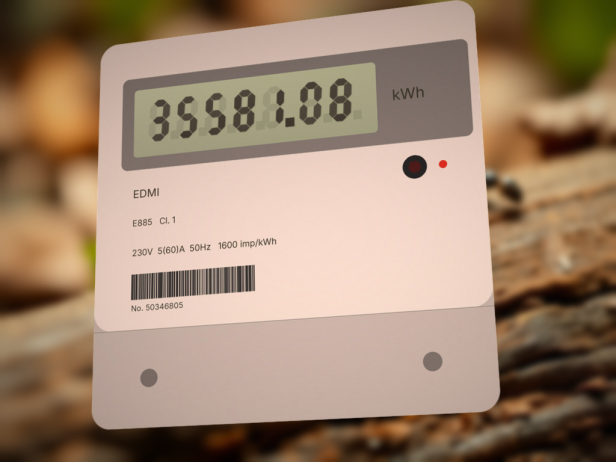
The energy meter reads 35581.08 kWh
